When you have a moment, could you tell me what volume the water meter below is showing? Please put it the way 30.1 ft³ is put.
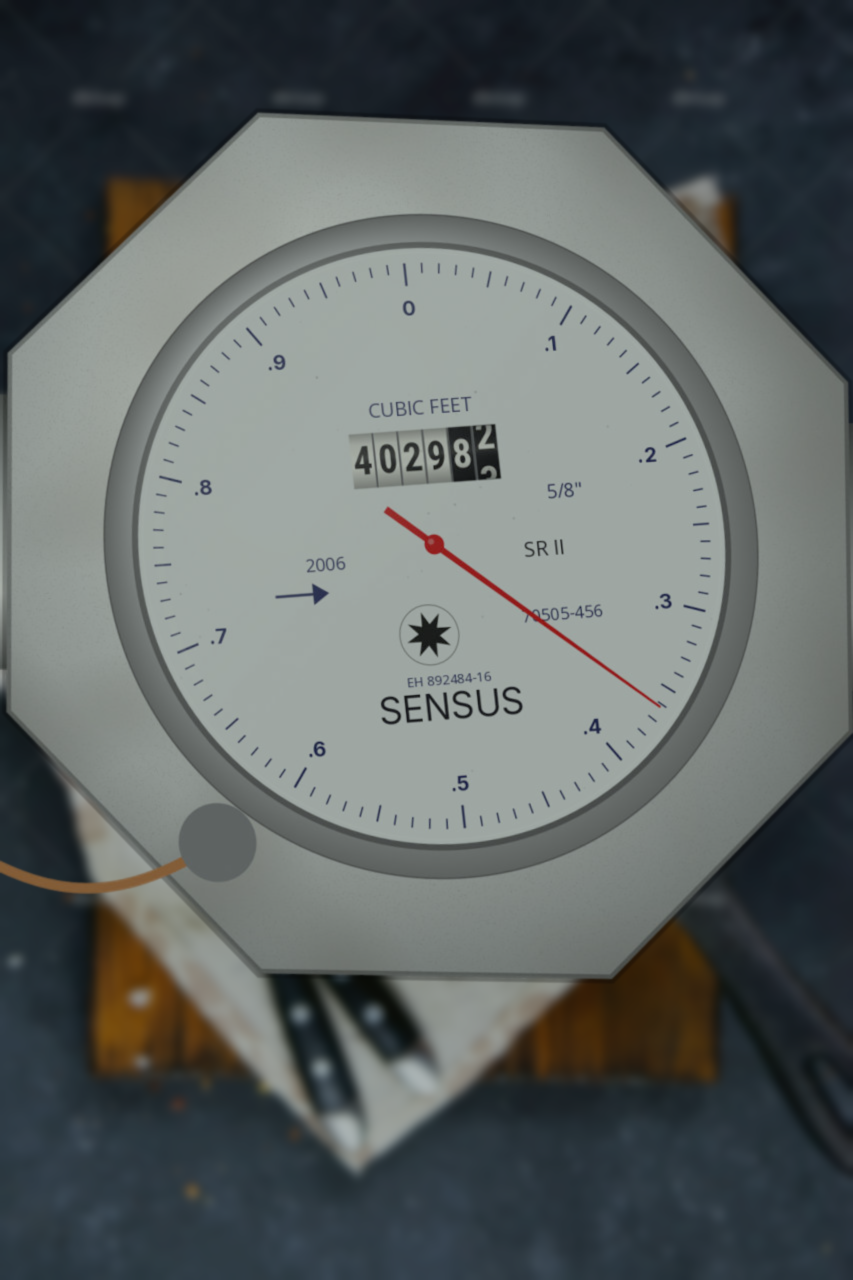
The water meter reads 402982.36 ft³
